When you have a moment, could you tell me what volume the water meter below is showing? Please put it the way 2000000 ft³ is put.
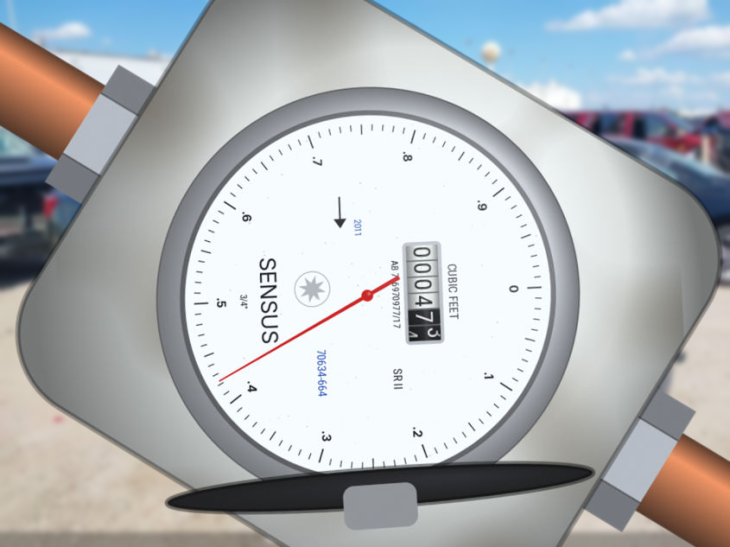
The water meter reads 473.42 ft³
